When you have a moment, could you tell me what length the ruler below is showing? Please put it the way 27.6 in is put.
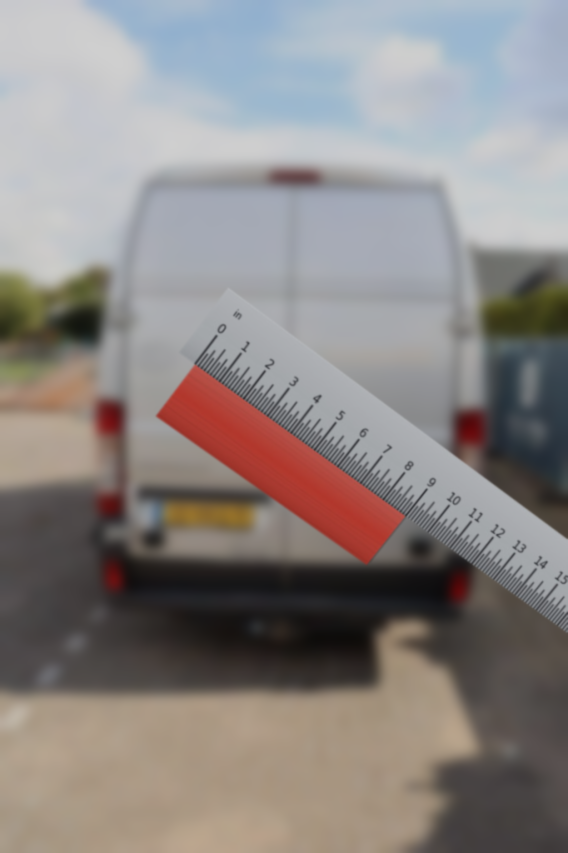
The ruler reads 9 in
